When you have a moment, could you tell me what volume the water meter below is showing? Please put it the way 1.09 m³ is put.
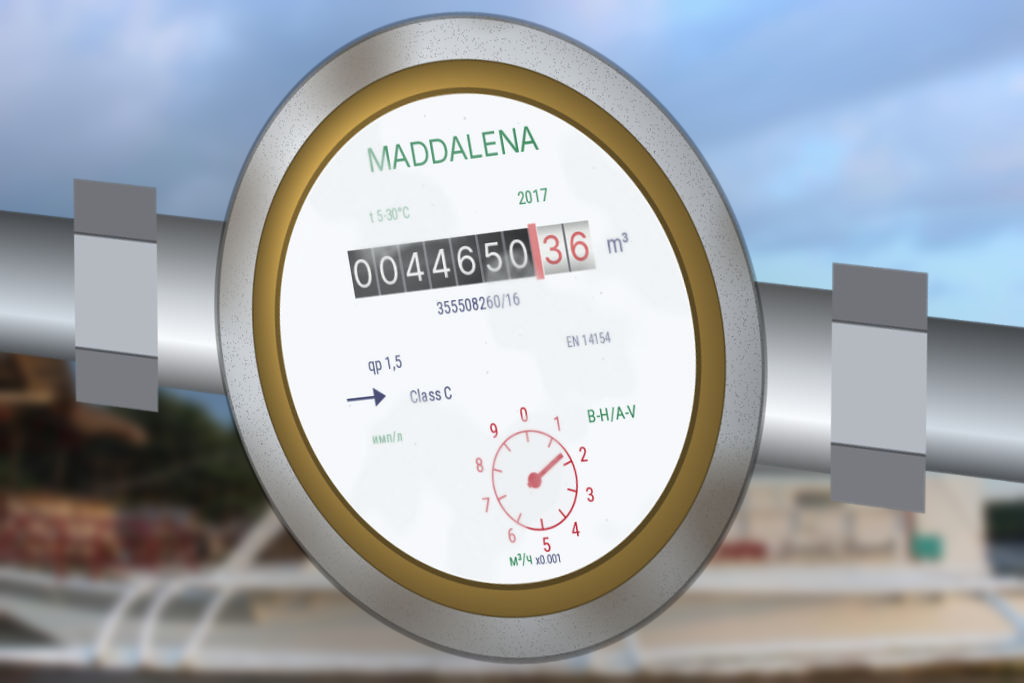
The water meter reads 44650.361 m³
